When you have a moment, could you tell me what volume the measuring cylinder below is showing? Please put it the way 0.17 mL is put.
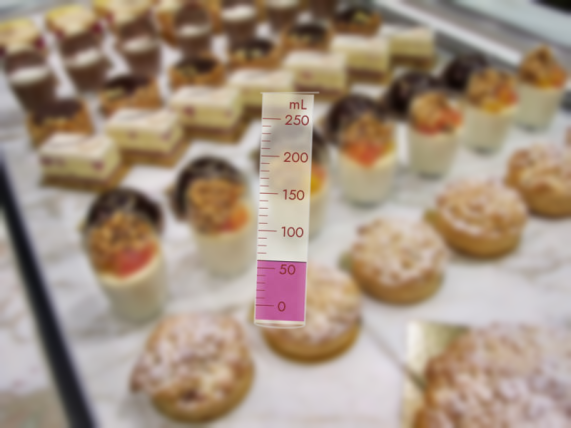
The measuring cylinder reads 60 mL
